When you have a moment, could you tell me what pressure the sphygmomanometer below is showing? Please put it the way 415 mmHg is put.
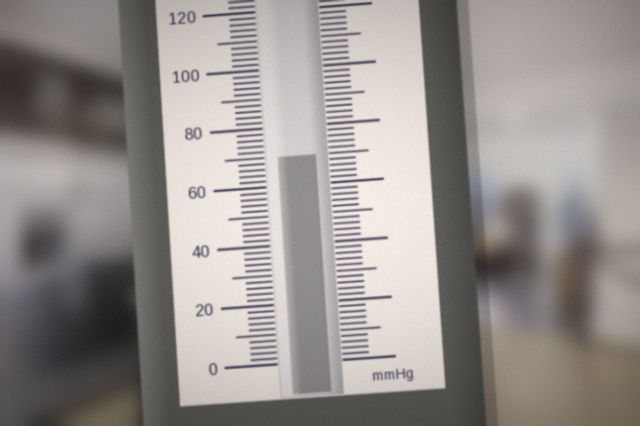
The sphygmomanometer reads 70 mmHg
